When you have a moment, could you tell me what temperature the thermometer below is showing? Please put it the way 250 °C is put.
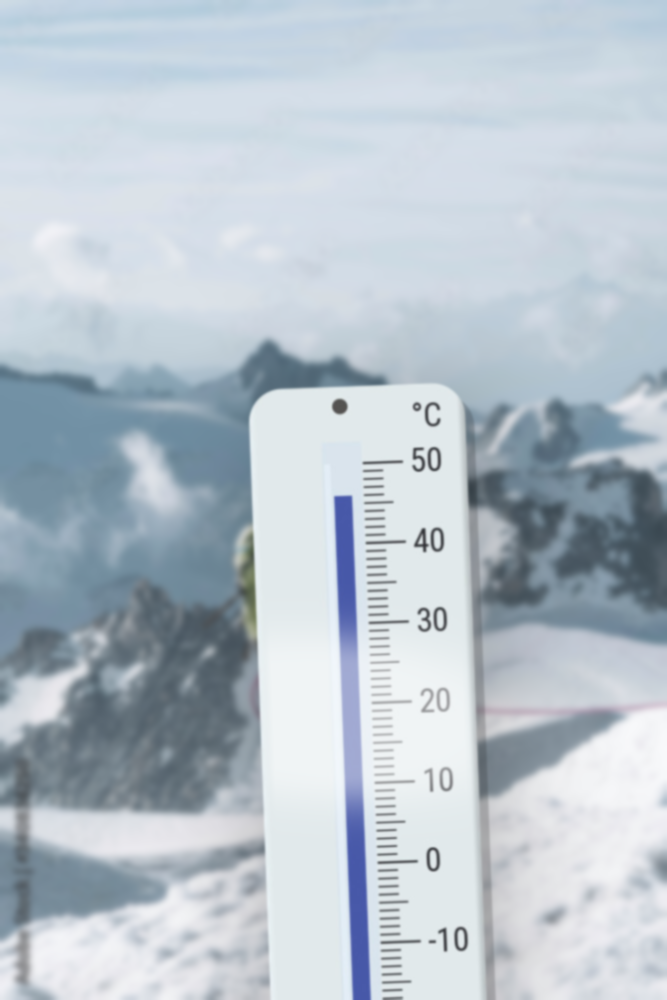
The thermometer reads 46 °C
